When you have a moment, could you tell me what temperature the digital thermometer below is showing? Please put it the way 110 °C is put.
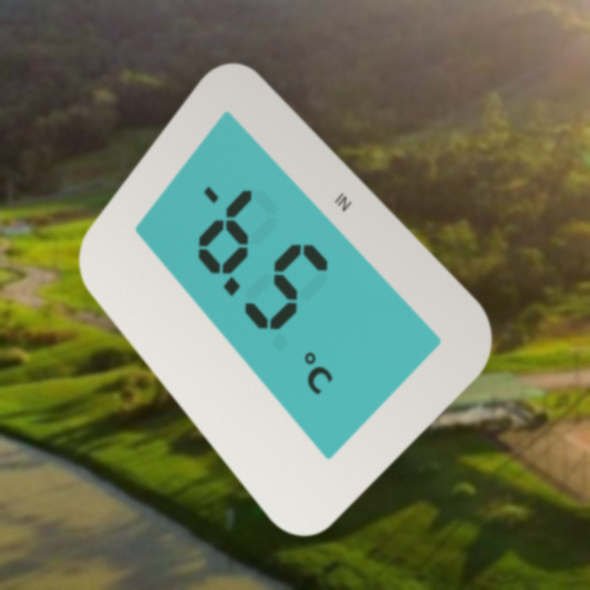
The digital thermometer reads -6.5 °C
